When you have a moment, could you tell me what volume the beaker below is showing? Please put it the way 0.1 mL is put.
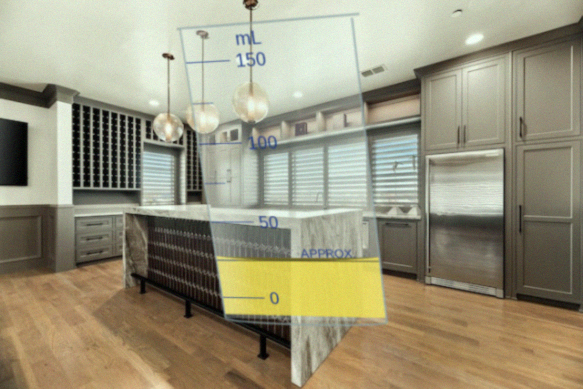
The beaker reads 25 mL
